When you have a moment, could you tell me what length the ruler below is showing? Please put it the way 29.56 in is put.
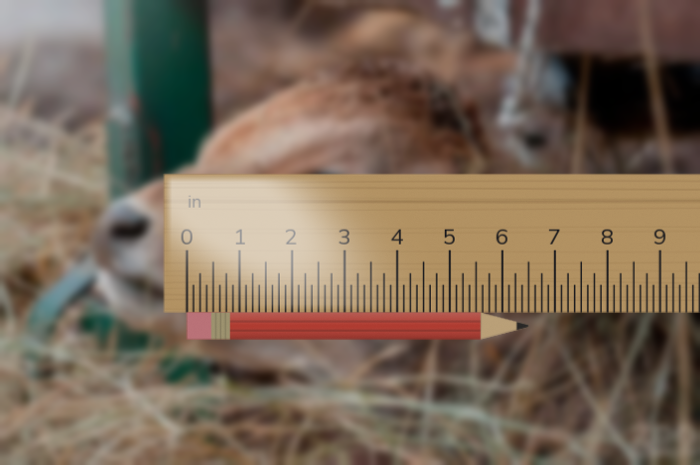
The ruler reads 6.5 in
